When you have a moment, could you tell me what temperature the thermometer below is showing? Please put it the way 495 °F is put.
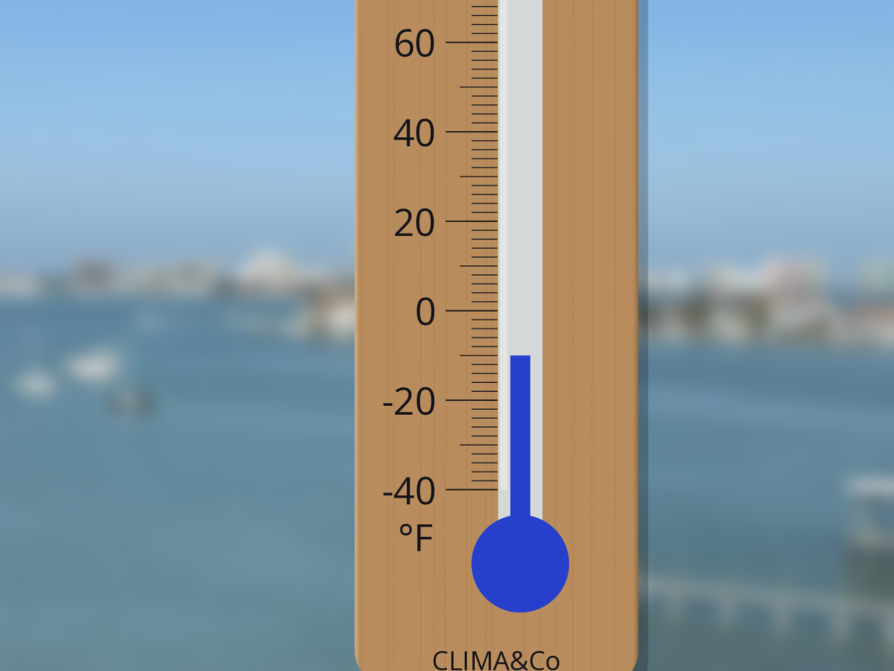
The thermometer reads -10 °F
